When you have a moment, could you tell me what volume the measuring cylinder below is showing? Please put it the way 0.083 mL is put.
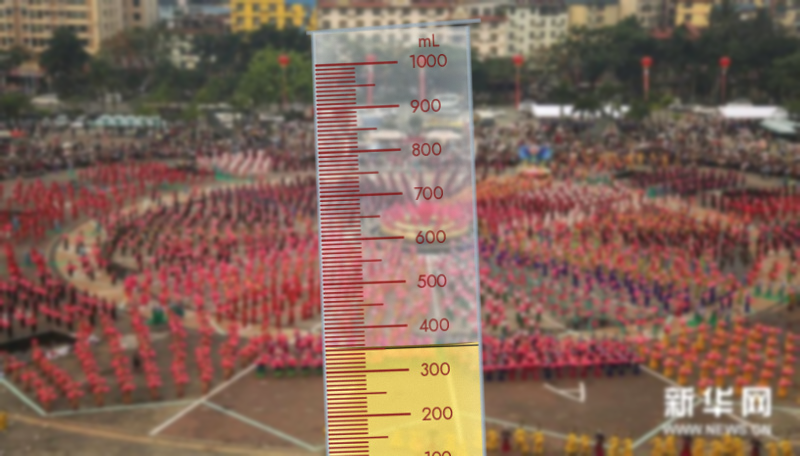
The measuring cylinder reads 350 mL
